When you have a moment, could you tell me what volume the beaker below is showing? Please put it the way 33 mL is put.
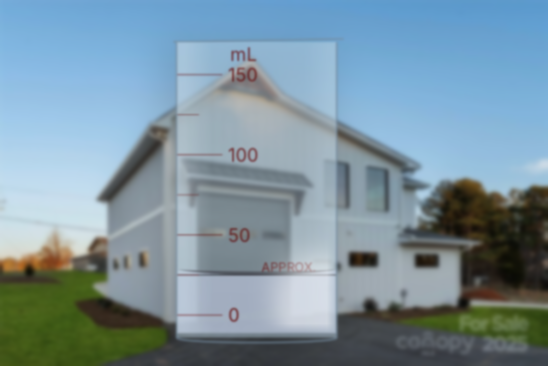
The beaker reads 25 mL
